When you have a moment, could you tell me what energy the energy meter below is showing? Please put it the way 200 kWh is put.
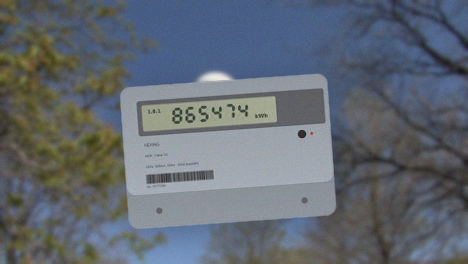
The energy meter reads 865474 kWh
